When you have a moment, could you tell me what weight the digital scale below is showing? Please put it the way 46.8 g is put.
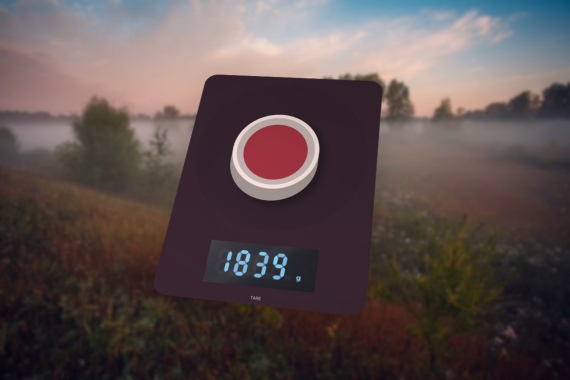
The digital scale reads 1839 g
